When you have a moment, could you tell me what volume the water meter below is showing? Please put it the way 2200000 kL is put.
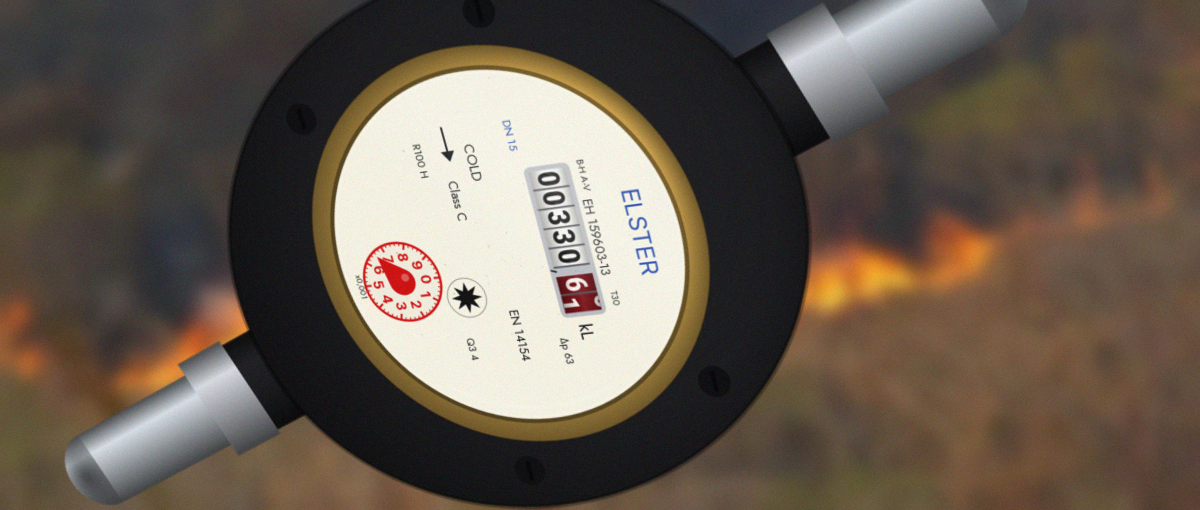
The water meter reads 330.606 kL
